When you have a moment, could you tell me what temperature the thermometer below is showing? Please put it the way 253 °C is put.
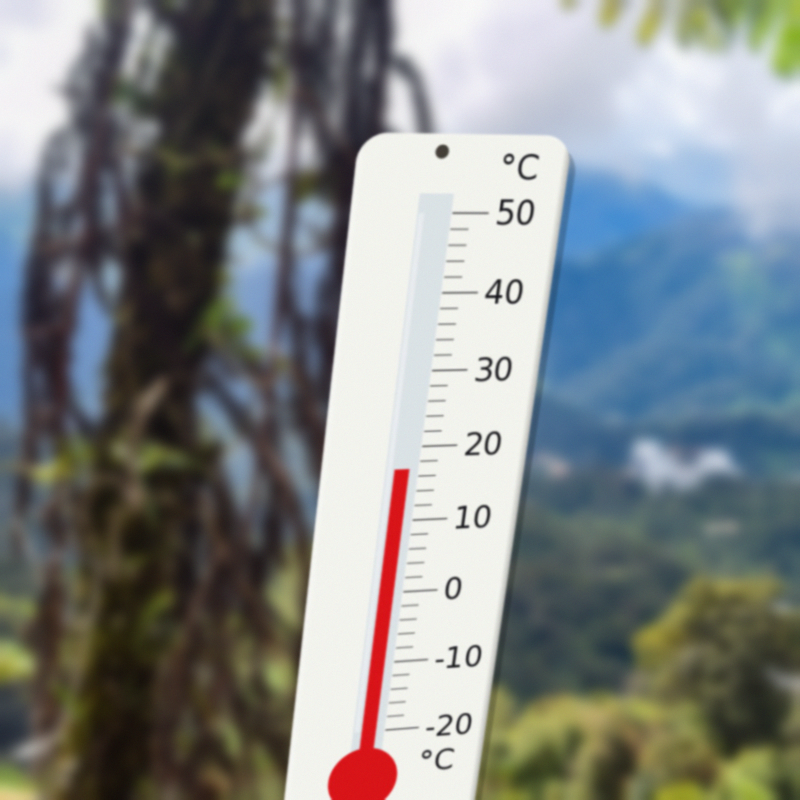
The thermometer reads 17 °C
